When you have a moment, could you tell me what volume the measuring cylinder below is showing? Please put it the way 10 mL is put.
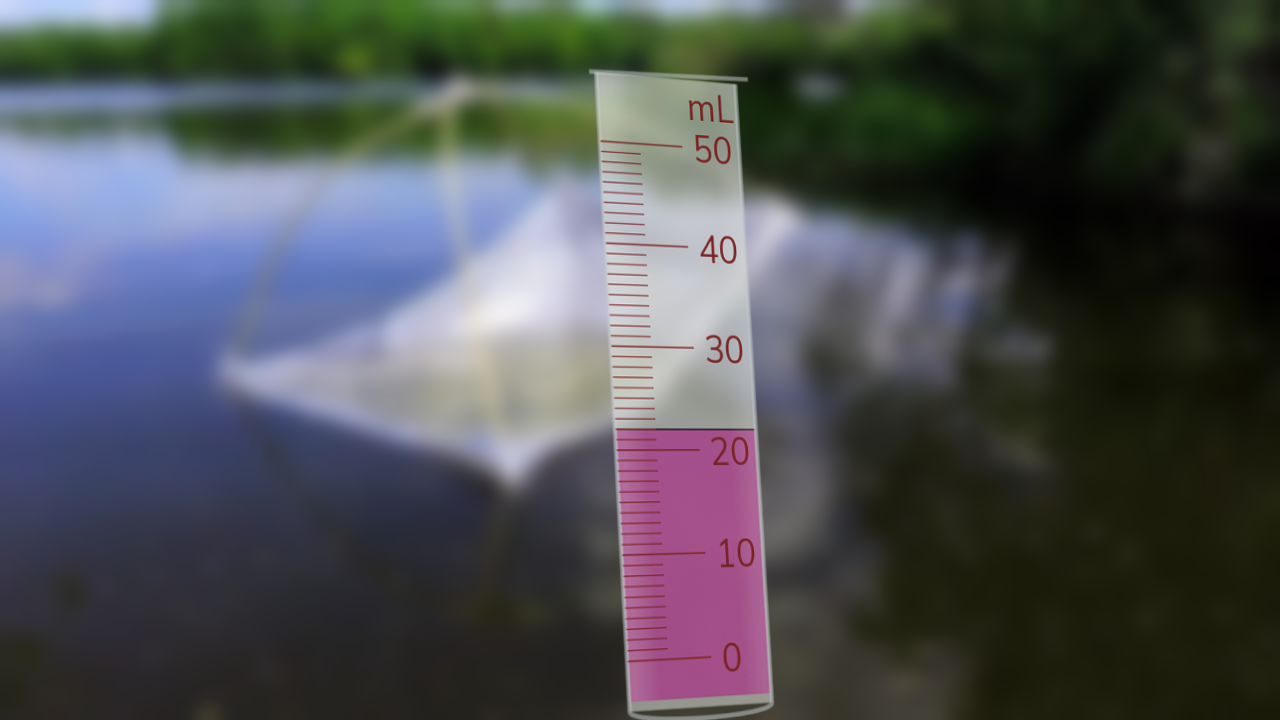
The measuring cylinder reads 22 mL
